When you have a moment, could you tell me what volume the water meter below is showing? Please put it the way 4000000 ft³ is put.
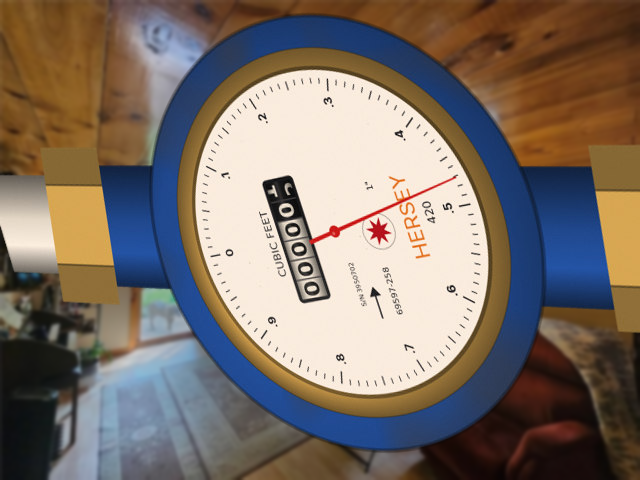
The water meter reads 1.47 ft³
